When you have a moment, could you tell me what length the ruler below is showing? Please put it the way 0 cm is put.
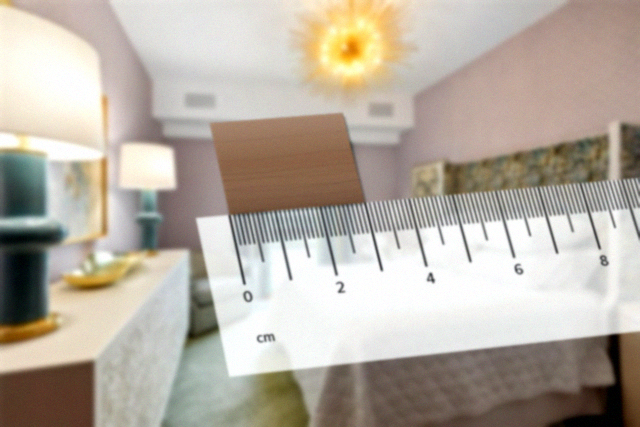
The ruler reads 3 cm
